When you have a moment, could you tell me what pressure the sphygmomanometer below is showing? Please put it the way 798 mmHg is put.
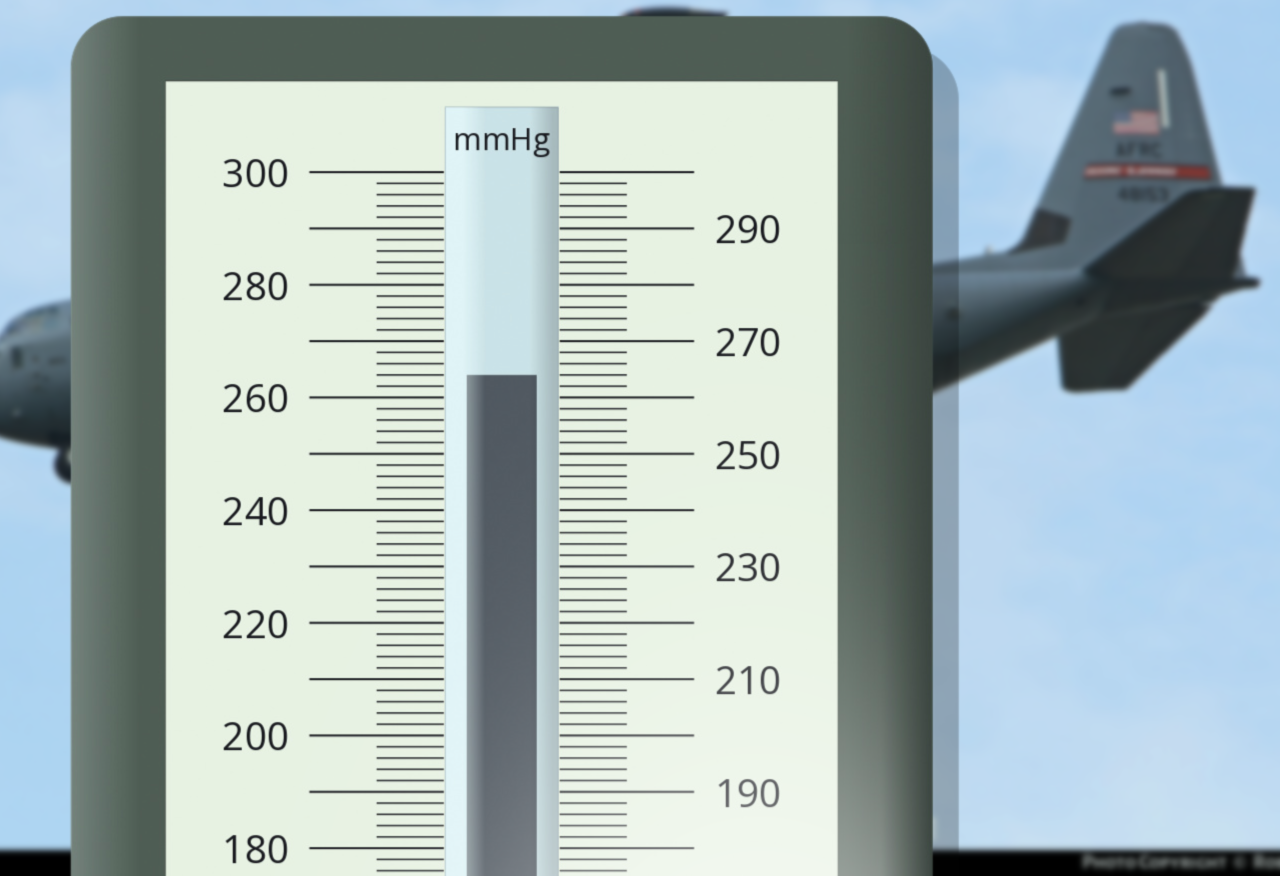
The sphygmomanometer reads 264 mmHg
